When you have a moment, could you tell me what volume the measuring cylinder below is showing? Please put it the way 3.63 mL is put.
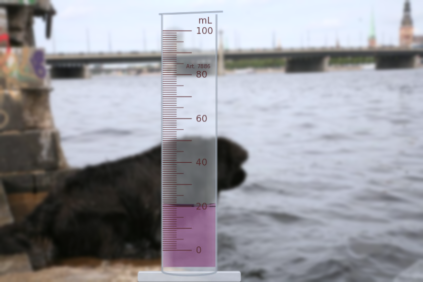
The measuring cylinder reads 20 mL
